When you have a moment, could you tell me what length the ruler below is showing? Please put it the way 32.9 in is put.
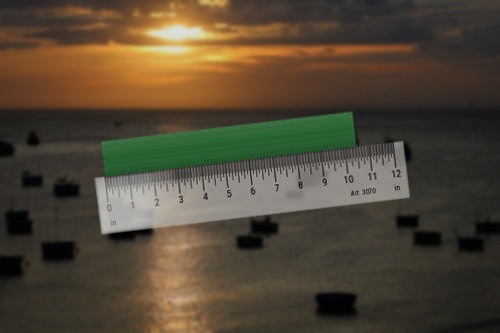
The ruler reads 10.5 in
